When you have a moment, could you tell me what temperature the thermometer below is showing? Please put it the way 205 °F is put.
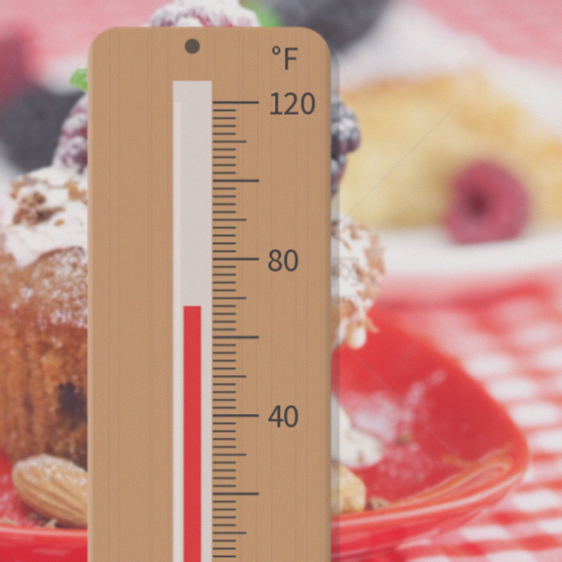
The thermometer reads 68 °F
